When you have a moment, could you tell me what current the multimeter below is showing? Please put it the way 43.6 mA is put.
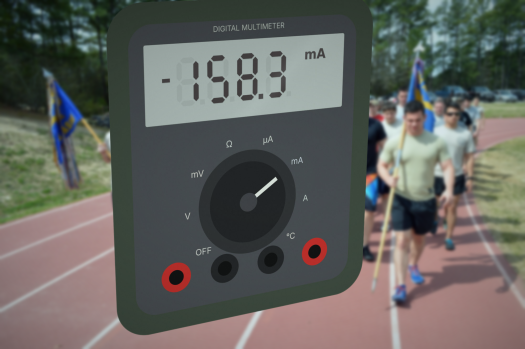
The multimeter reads -158.3 mA
